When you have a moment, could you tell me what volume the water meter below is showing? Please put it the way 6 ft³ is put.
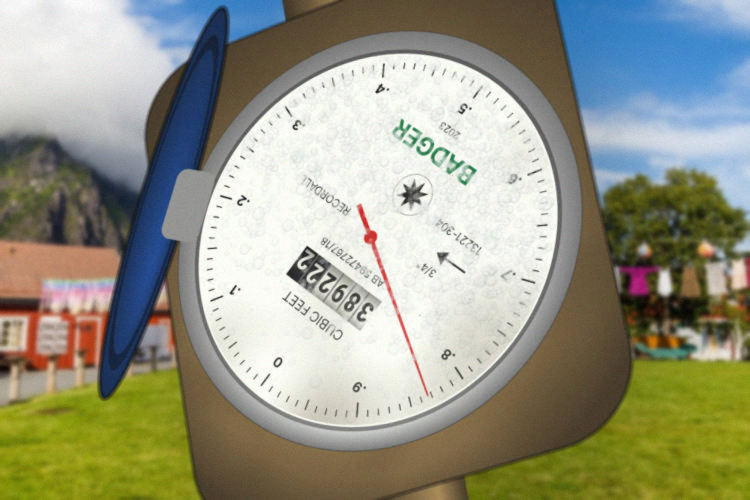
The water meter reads 389221.83 ft³
